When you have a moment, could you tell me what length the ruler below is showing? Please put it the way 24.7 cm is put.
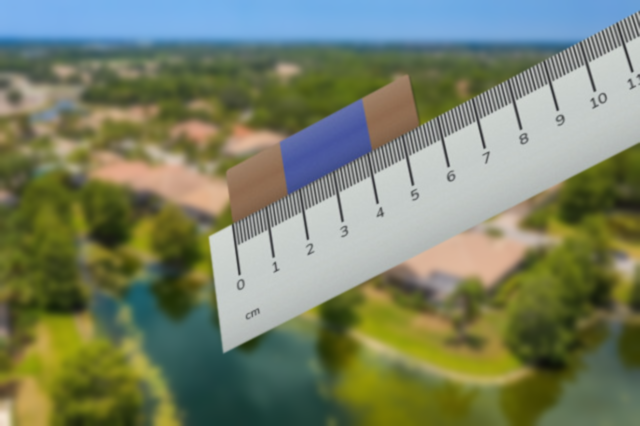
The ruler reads 5.5 cm
